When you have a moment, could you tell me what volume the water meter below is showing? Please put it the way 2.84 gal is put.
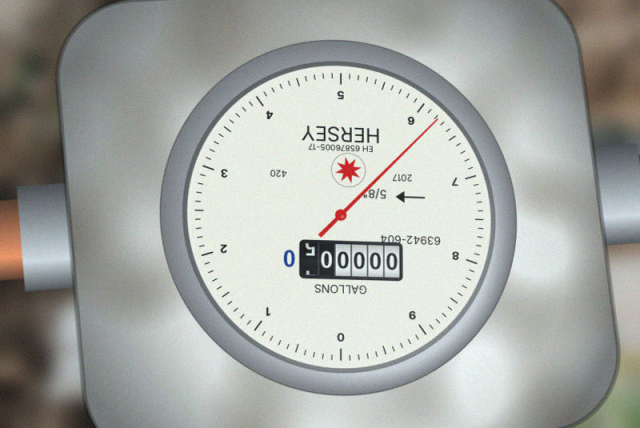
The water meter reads 46.2 gal
